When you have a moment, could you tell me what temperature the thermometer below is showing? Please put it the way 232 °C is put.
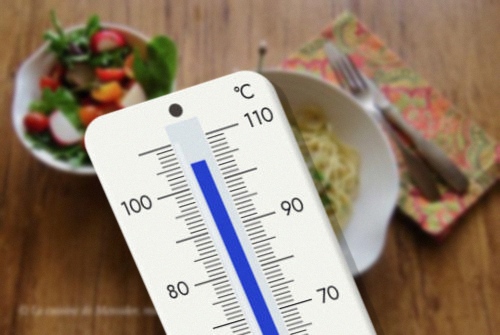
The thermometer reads 105 °C
